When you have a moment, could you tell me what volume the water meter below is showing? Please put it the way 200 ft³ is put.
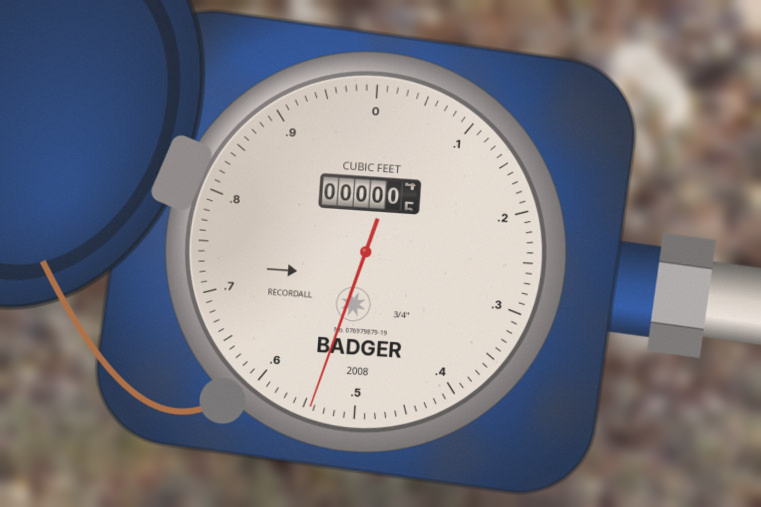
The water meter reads 4.54 ft³
